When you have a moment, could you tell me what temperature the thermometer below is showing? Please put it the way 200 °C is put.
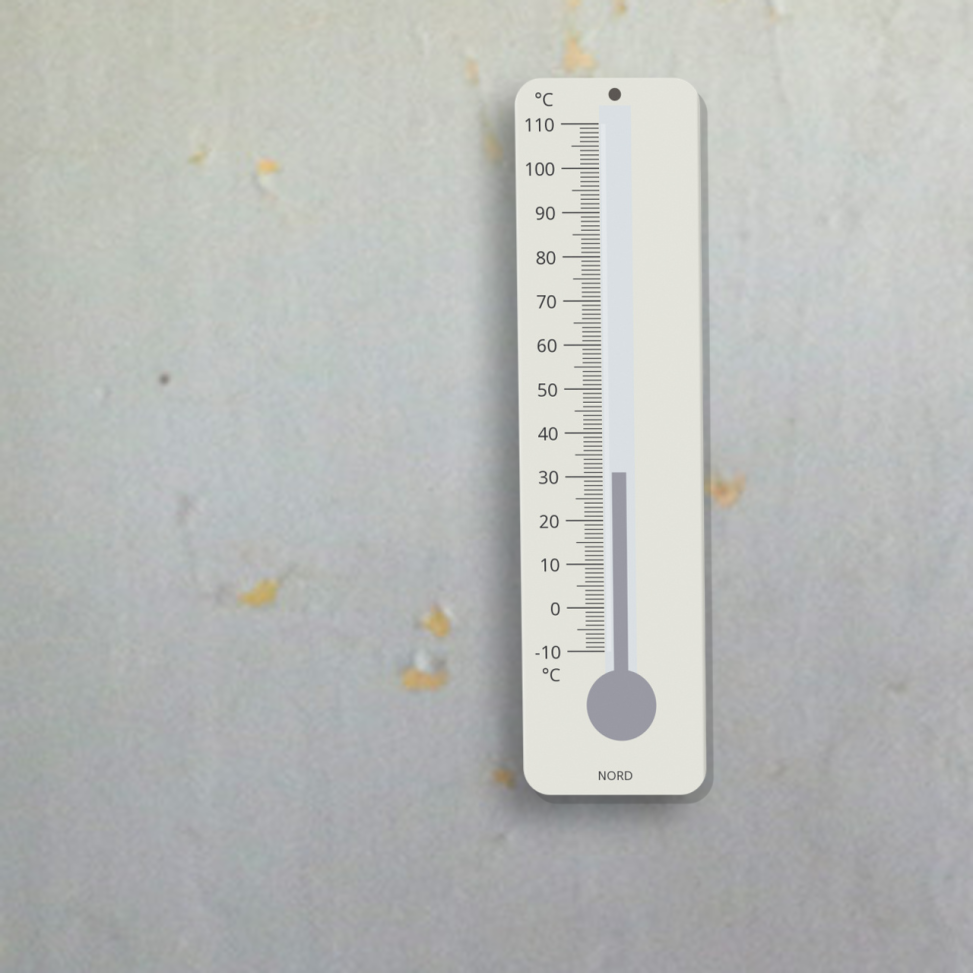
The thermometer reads 31 °C
